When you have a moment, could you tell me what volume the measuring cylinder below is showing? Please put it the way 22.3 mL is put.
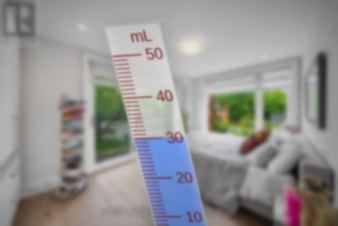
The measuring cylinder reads 30 mL
